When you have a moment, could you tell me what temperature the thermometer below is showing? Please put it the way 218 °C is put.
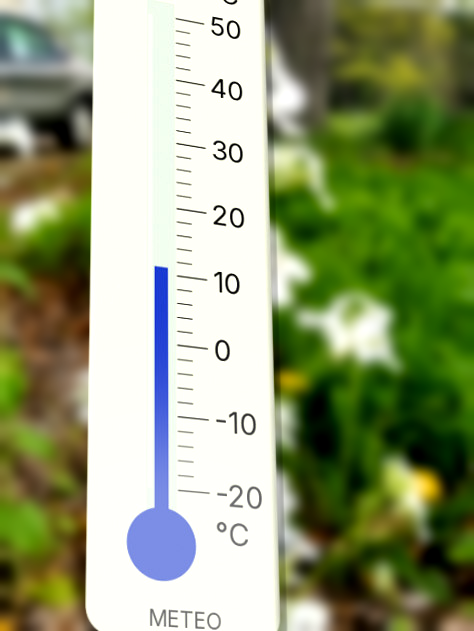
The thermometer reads 11 °C
